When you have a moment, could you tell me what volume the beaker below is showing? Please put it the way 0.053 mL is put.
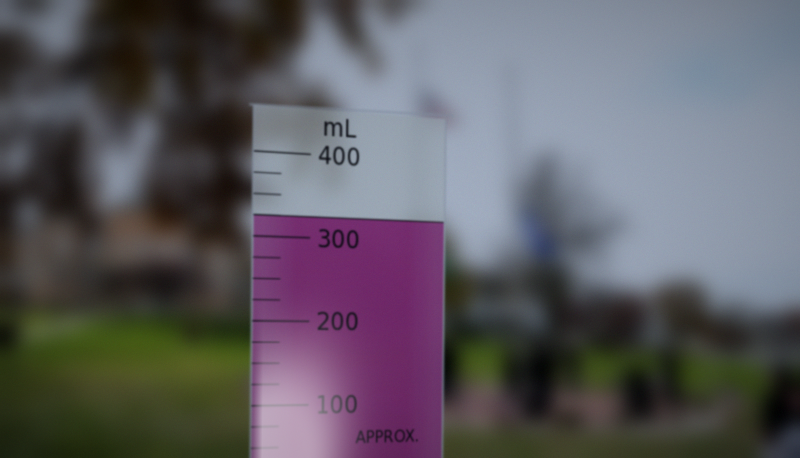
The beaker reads 325 mL
